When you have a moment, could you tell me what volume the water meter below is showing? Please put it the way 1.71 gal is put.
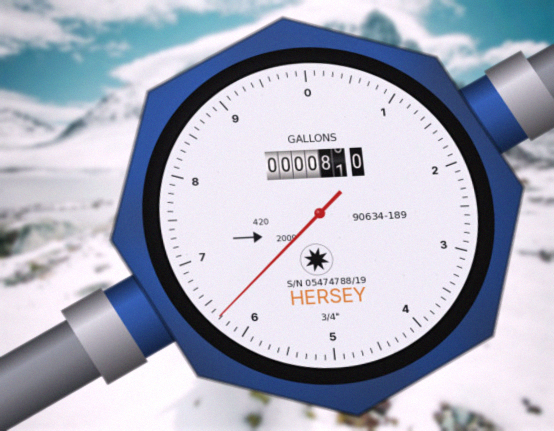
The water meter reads 806.3 gal
